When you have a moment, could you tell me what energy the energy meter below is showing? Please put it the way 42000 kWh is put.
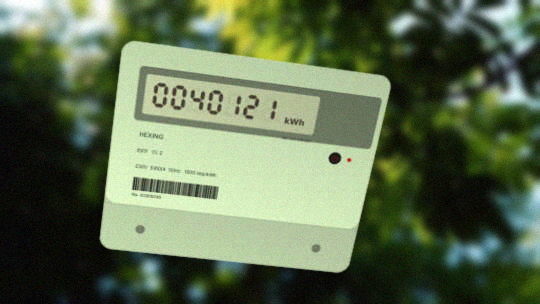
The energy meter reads 40121 kWh
